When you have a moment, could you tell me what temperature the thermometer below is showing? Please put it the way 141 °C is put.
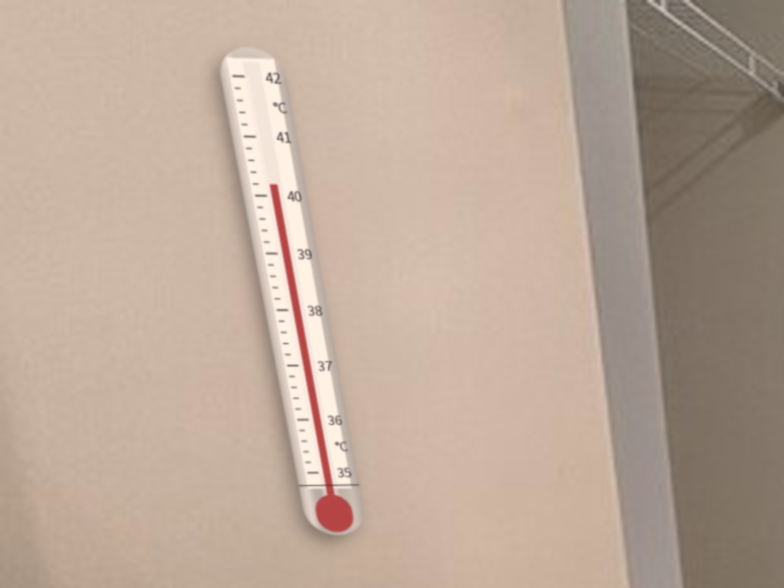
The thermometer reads 40.2 °C
